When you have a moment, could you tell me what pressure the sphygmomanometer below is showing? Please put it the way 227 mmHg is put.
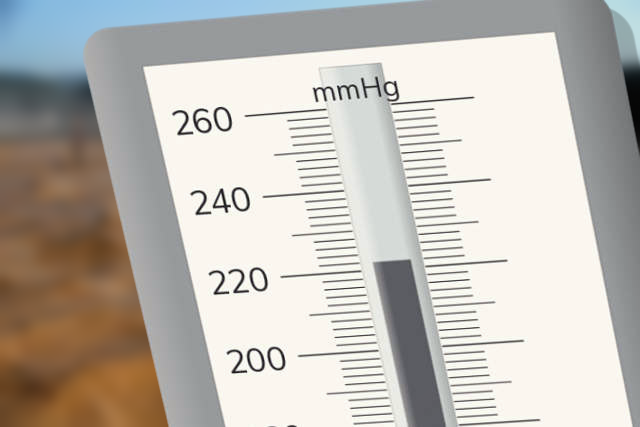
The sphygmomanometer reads 222 mmHg
